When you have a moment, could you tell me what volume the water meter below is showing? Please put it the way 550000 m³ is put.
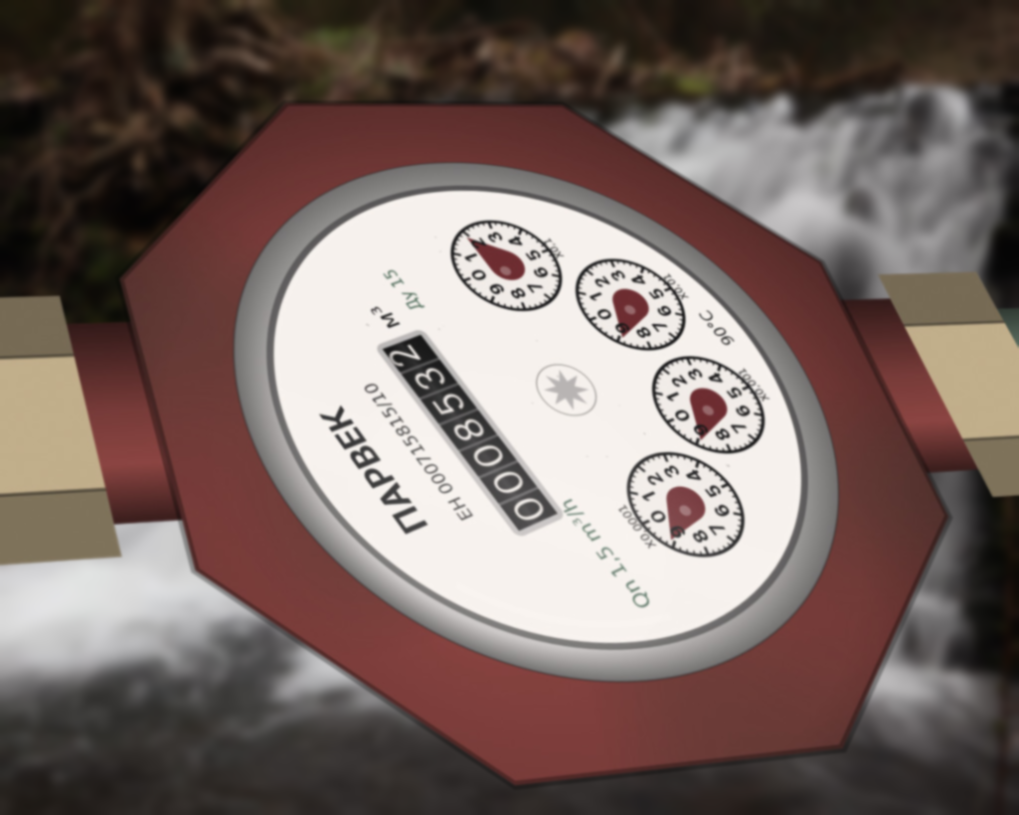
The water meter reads 8532.1889 m³
